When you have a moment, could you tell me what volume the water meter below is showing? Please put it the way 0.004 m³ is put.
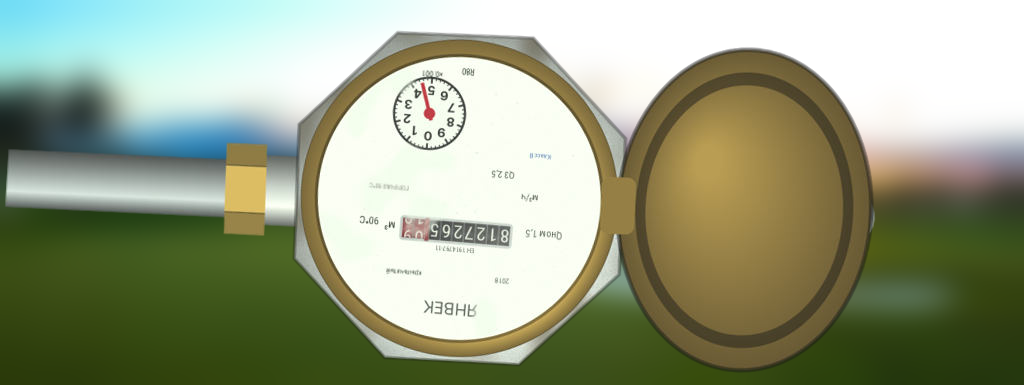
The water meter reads 8127265.094 m³
